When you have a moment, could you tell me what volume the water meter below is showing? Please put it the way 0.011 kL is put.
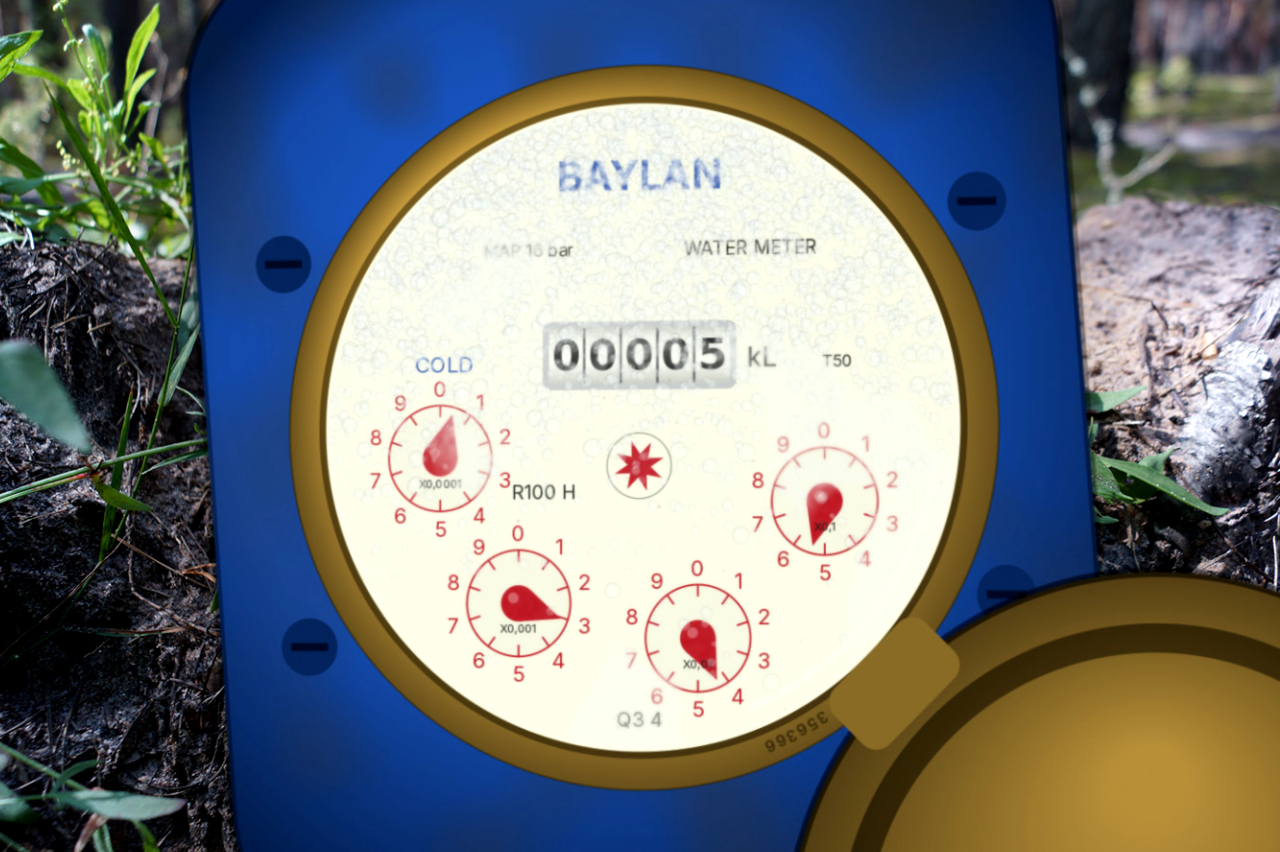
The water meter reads 5.5430 kL
